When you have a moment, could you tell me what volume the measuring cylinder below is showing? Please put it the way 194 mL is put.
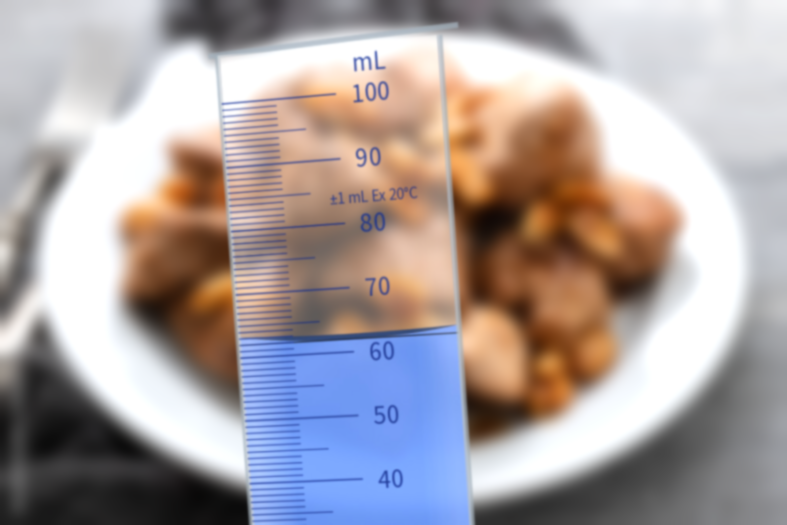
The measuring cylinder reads 62 mL
